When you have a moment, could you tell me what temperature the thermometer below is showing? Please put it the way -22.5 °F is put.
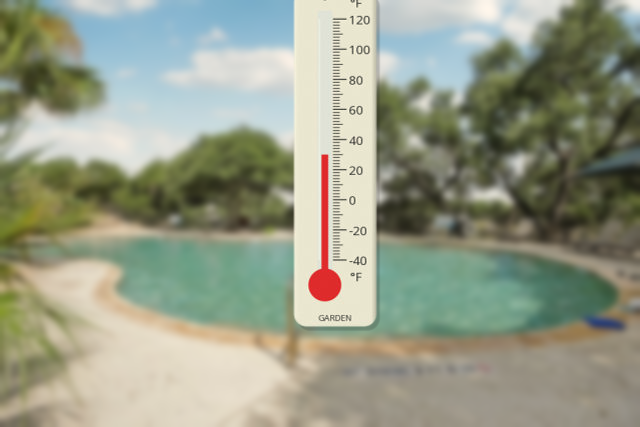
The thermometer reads 30 °F
